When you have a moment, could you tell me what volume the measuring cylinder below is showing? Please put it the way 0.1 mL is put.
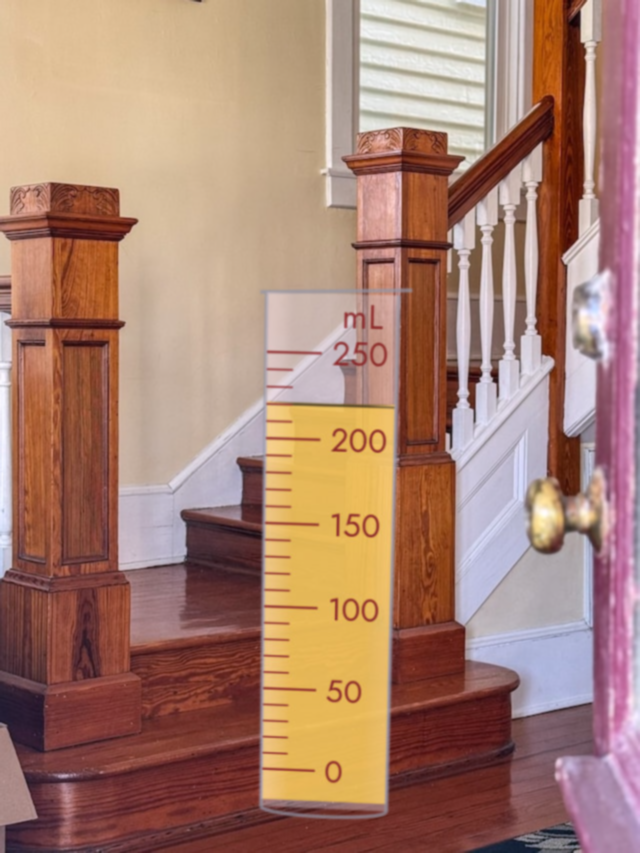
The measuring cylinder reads 220 mL
